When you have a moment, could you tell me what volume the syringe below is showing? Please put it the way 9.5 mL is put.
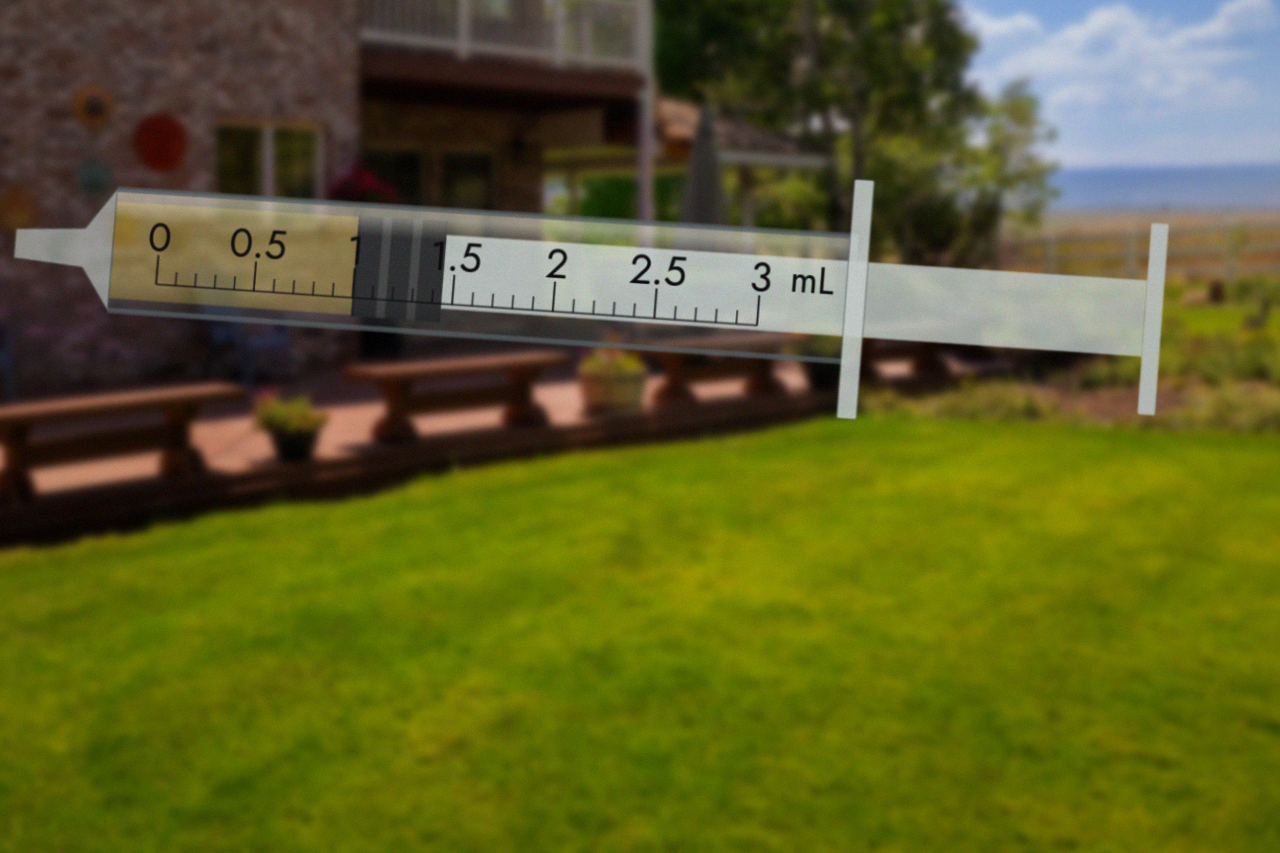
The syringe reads 1 mL
